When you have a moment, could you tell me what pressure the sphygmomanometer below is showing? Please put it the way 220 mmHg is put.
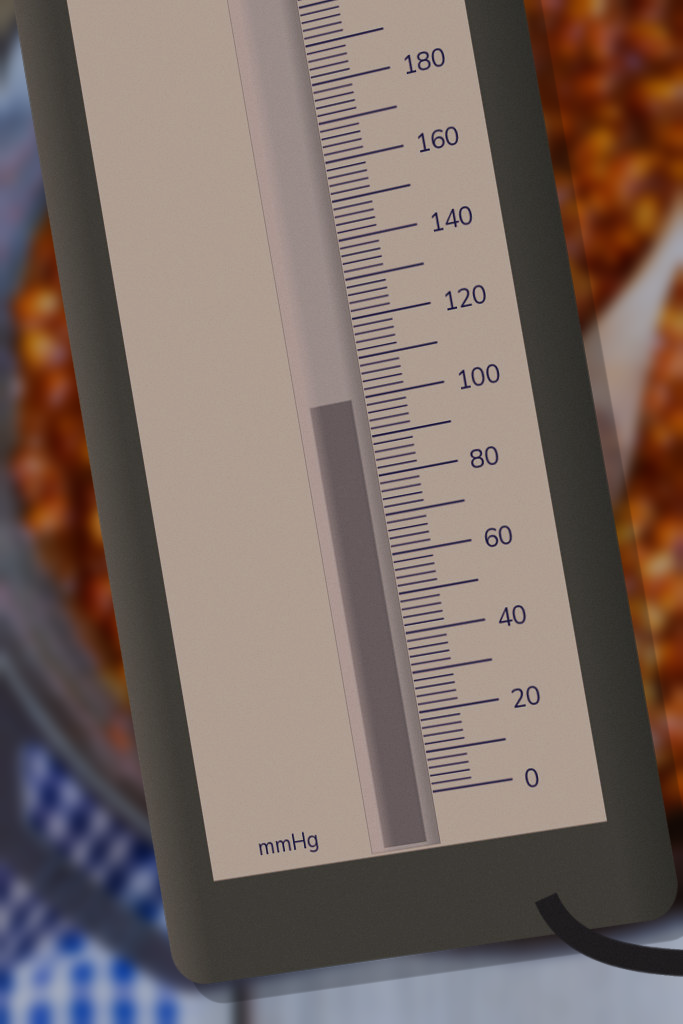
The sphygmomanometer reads 100 mmHg
